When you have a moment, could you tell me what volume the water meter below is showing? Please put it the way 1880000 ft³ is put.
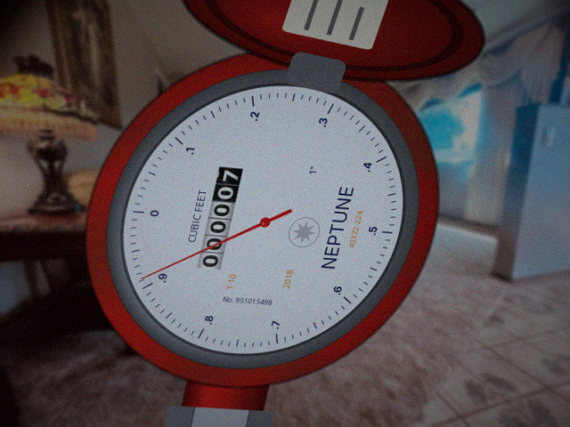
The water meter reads 6.91 ft³
